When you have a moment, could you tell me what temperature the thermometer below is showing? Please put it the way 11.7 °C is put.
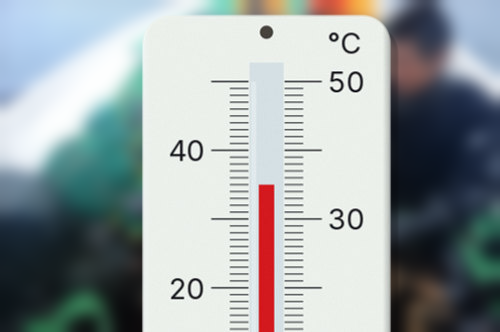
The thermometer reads 35 °C
